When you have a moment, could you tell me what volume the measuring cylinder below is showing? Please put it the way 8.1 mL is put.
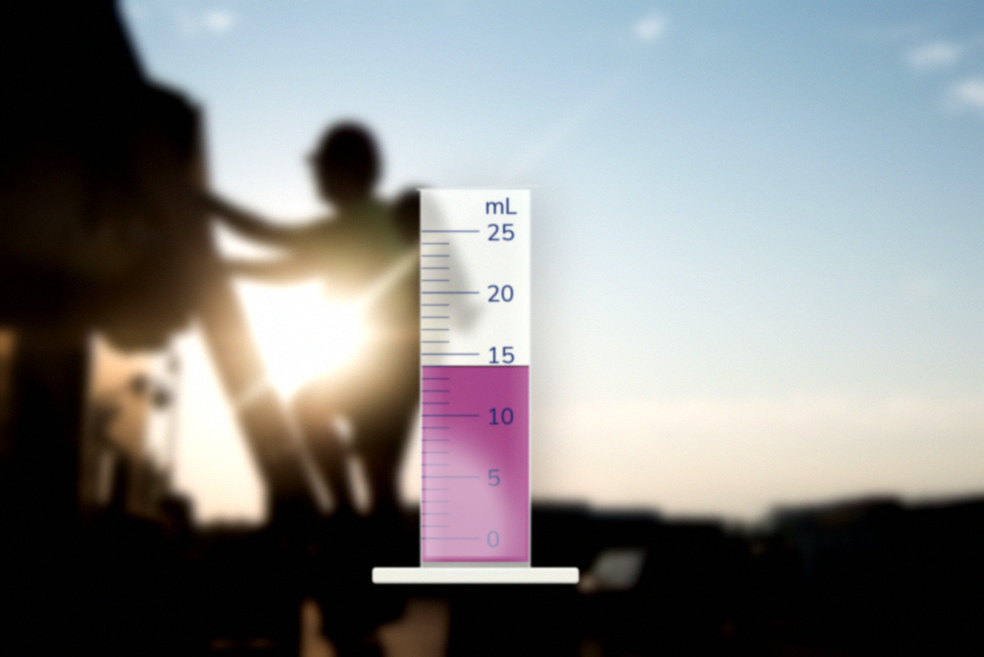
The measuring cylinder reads 14 mL
